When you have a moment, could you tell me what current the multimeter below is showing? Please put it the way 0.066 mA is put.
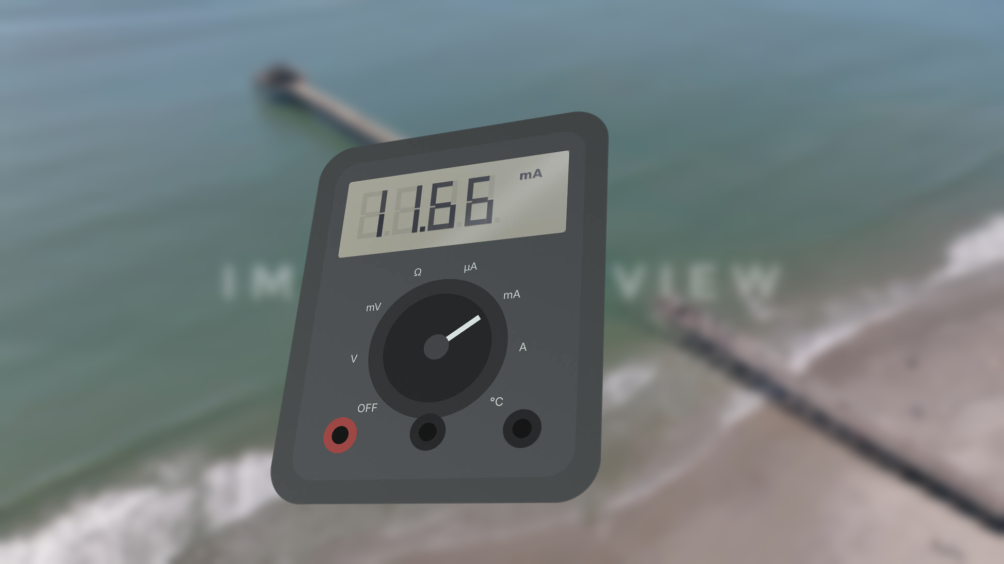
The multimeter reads 11.66 mA
